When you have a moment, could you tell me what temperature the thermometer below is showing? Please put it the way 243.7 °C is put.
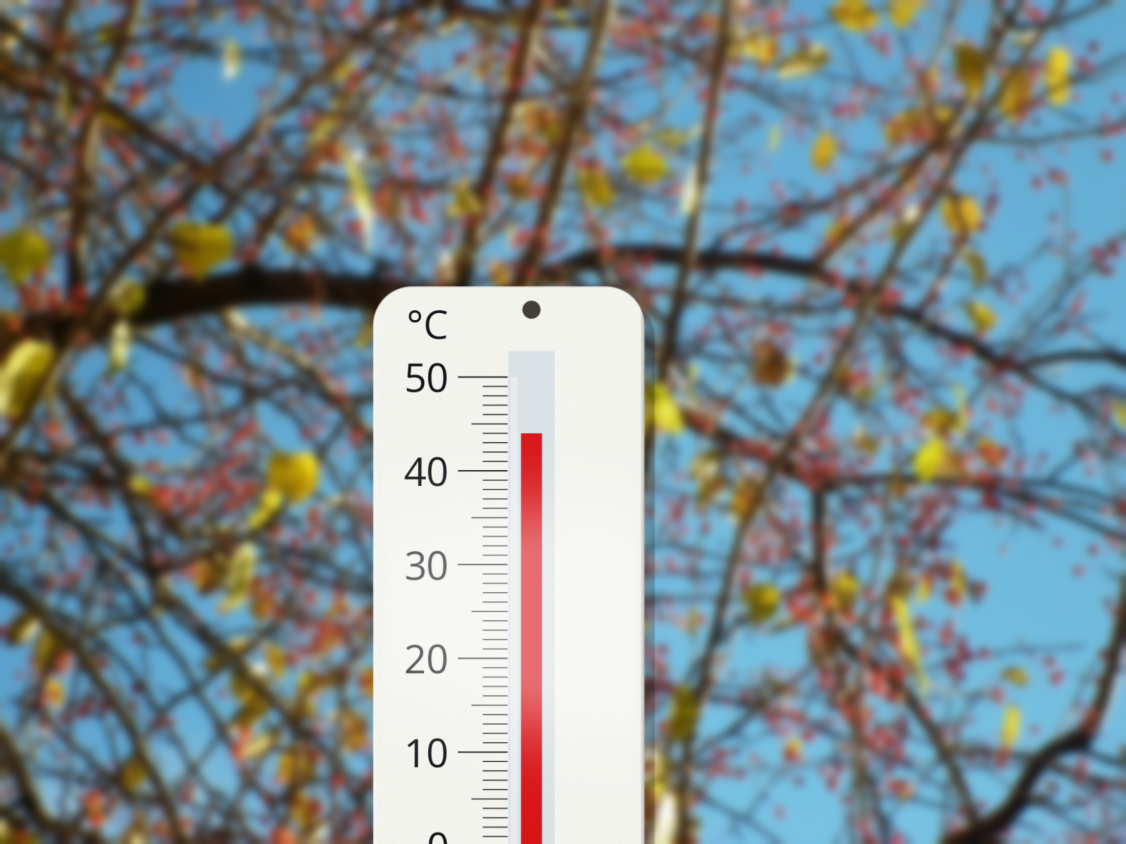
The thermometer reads 44 °C
